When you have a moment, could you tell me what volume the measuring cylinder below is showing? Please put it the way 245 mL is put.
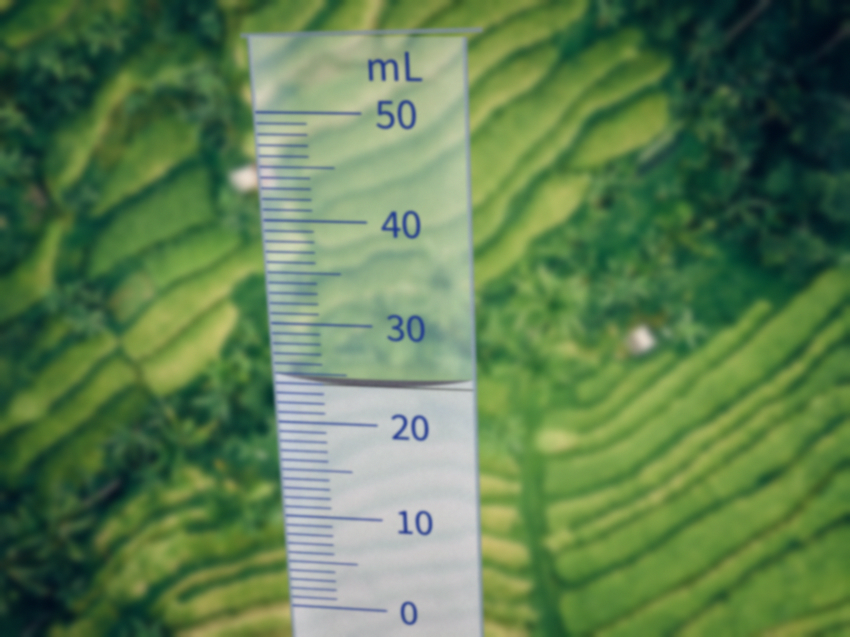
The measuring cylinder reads 24 mL
